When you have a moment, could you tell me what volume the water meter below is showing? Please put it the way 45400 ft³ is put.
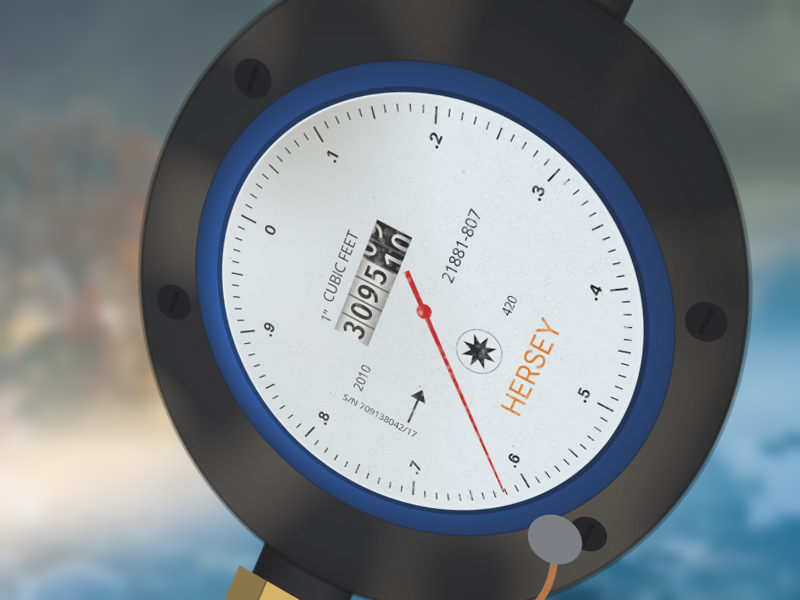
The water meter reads 309509.62 ft³
